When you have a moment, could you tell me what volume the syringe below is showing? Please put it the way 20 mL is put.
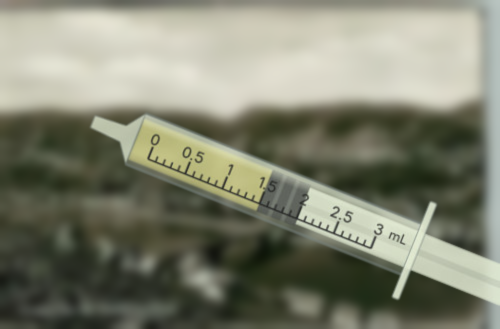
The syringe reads 1.5 mL
